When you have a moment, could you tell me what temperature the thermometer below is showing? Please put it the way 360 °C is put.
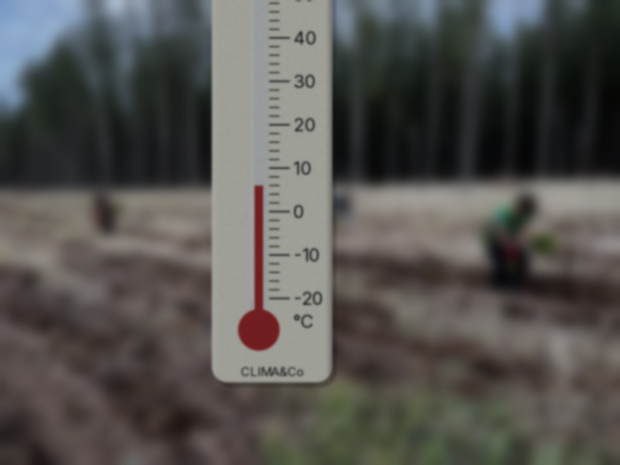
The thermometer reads 6 °C
